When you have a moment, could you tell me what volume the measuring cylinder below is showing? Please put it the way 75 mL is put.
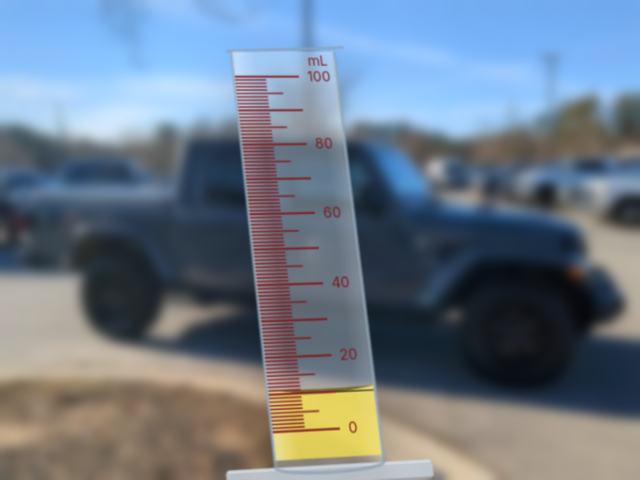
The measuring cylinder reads 10 mL
